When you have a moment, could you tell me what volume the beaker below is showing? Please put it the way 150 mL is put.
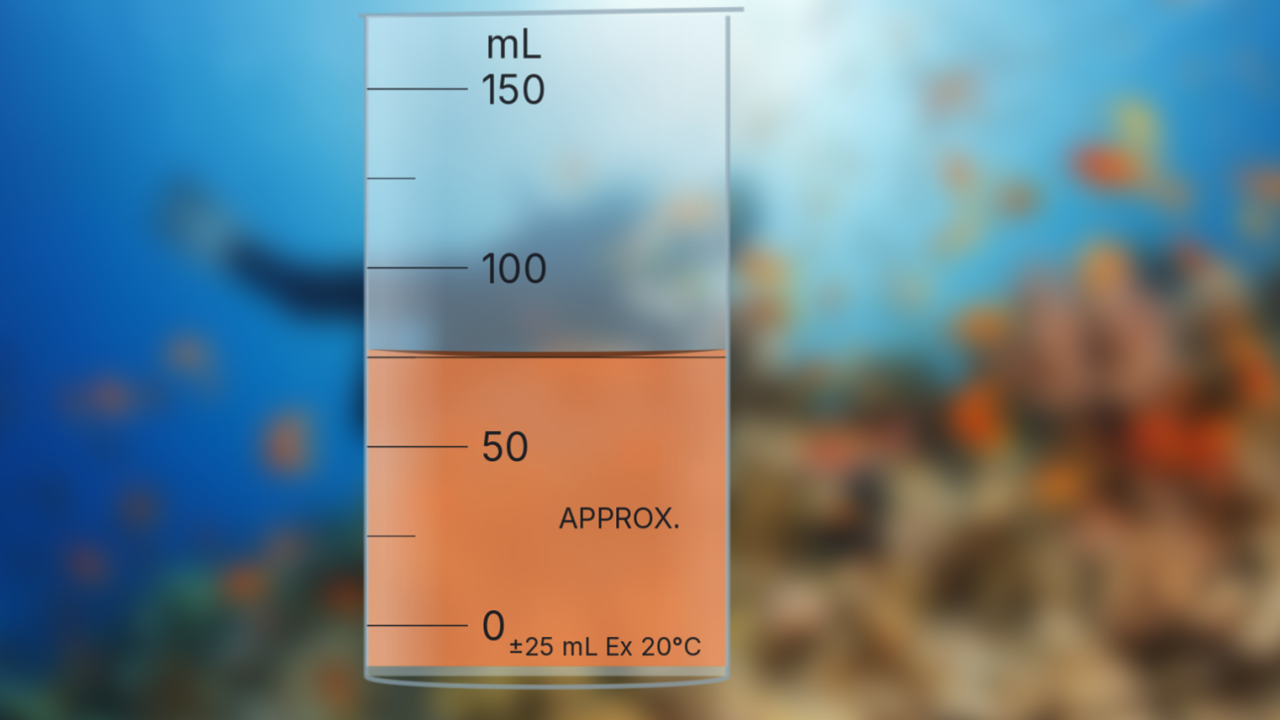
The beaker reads 75 mL
